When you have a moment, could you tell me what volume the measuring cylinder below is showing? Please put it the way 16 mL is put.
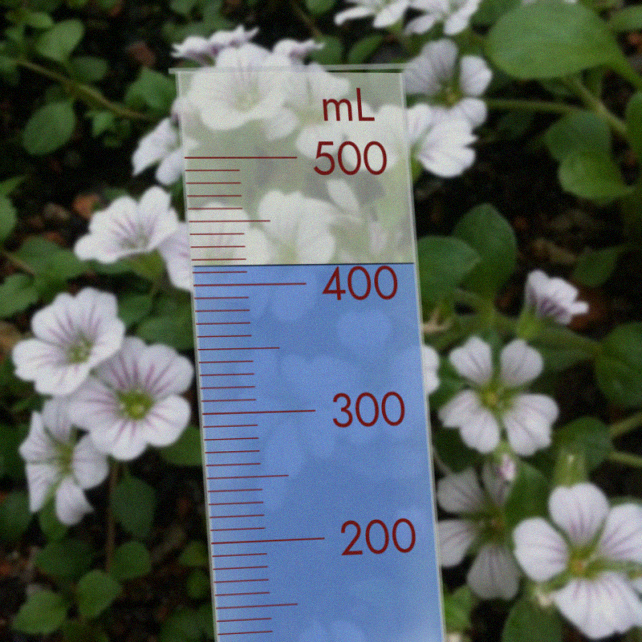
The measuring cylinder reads 415 mL
